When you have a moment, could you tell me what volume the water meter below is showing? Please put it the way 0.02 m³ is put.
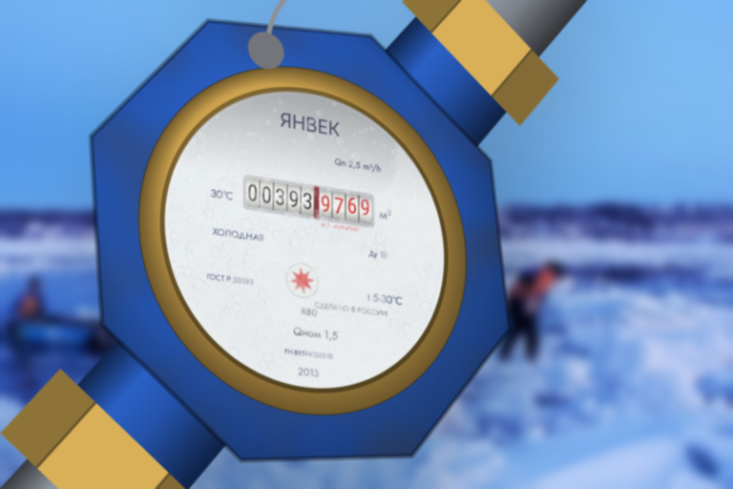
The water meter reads 393.9769 m³
